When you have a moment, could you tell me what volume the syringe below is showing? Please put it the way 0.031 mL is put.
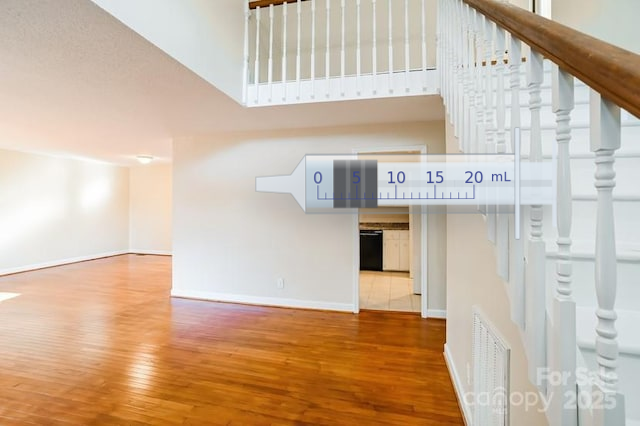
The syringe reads 2 mL
